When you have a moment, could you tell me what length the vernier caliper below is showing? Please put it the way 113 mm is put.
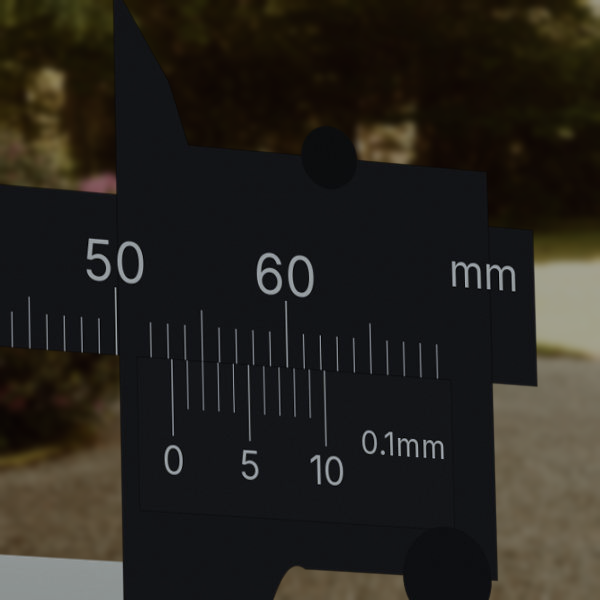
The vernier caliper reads 53.2 mm
